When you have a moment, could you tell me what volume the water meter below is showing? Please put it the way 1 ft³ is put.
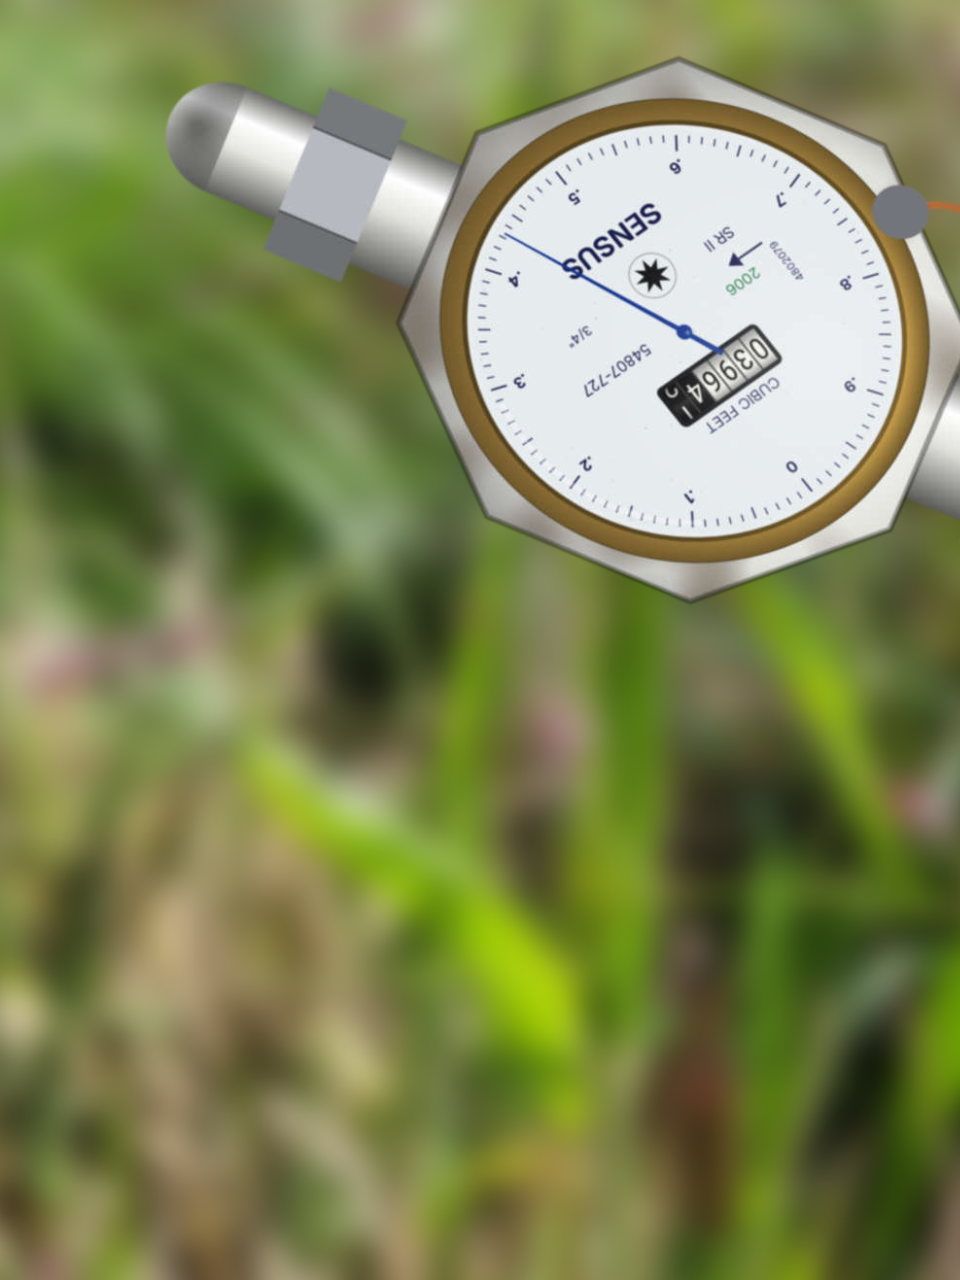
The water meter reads 39641.43 ft³
